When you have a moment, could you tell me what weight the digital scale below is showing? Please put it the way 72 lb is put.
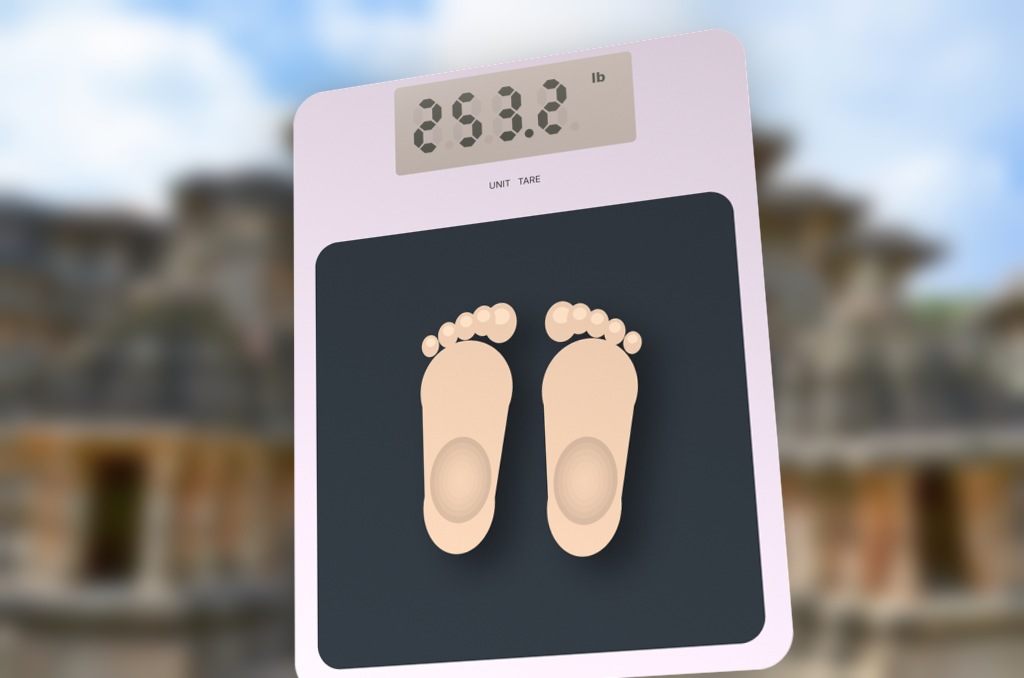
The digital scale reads 253.2 lb
